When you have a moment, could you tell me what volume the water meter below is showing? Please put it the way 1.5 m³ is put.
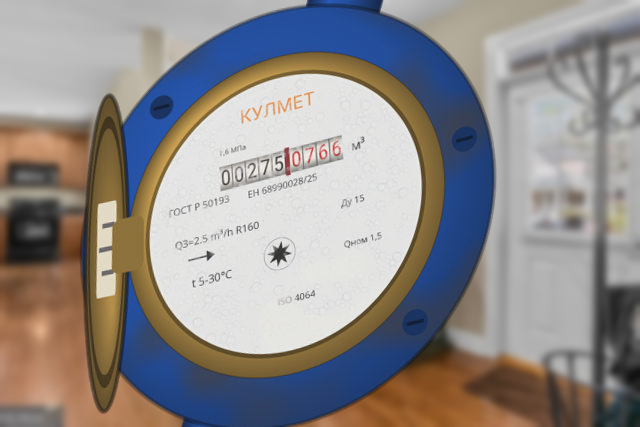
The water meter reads 275.0766 m³
